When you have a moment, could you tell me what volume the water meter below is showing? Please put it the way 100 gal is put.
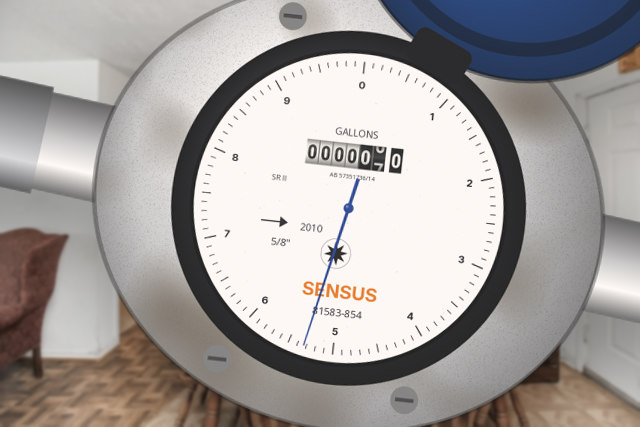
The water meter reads 65.3 gal
